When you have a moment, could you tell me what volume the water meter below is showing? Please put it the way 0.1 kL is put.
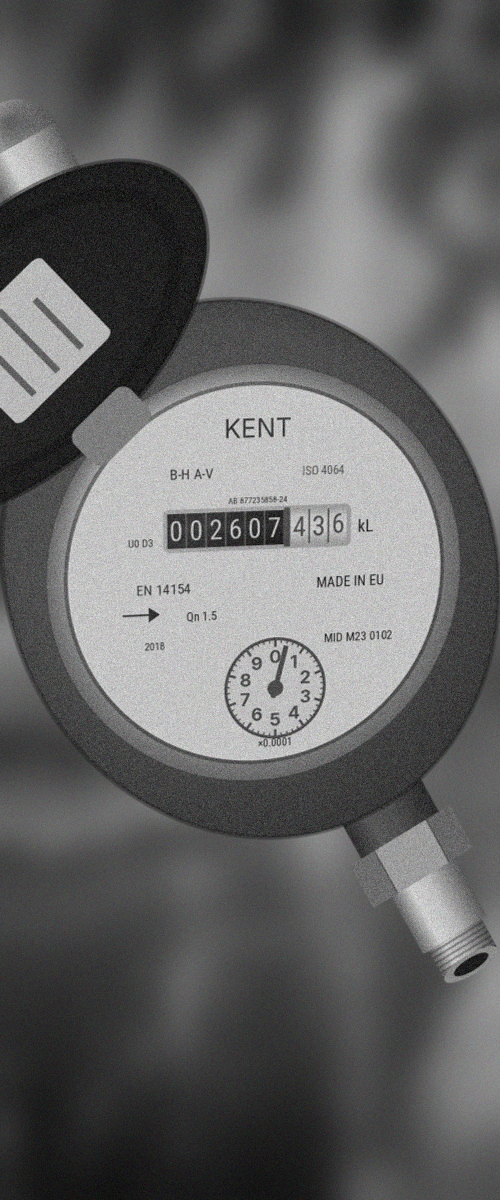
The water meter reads 2607.4360 kL
